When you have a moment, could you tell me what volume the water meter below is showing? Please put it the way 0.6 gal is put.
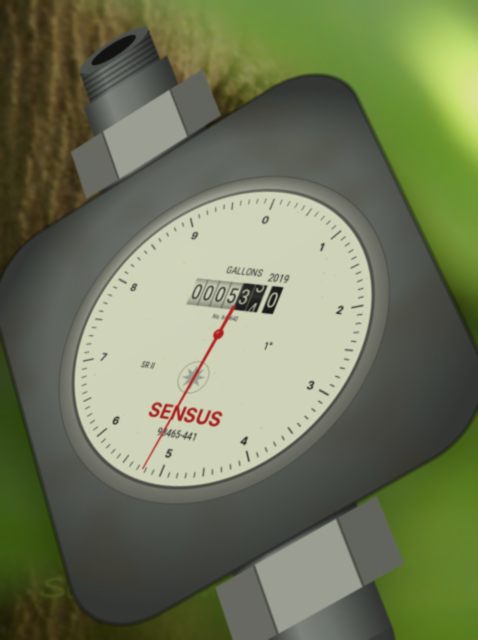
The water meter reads 5335.2 gal
